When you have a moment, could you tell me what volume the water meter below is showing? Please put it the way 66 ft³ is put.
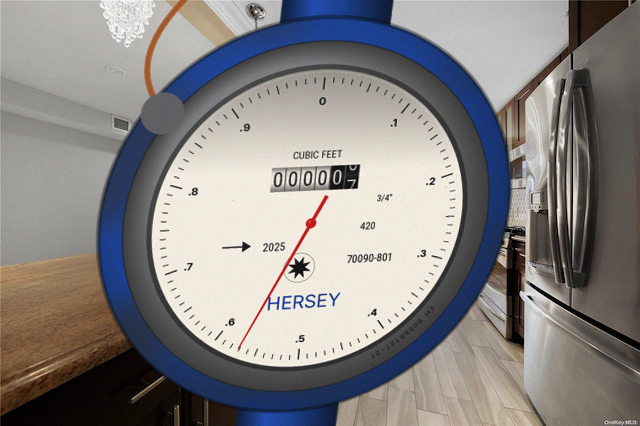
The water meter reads 6.57 ft³
